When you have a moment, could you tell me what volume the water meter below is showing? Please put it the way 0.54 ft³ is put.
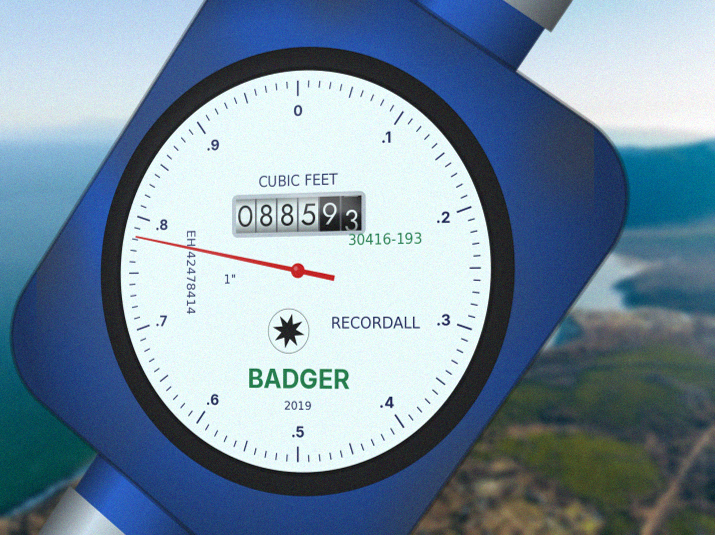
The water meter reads 88592.78 ft³
